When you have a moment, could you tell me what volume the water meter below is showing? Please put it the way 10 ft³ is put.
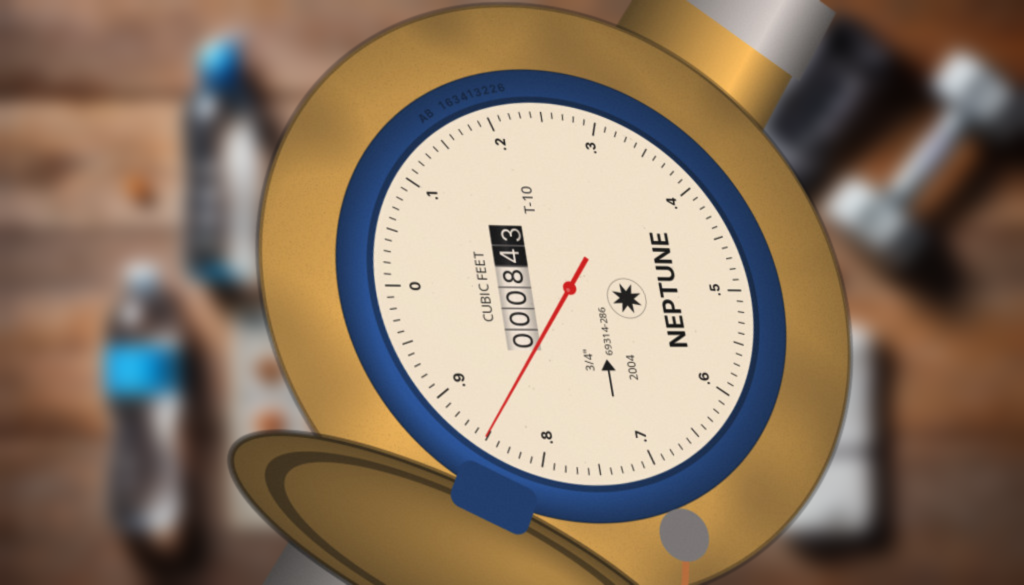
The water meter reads 842.85 ft³
